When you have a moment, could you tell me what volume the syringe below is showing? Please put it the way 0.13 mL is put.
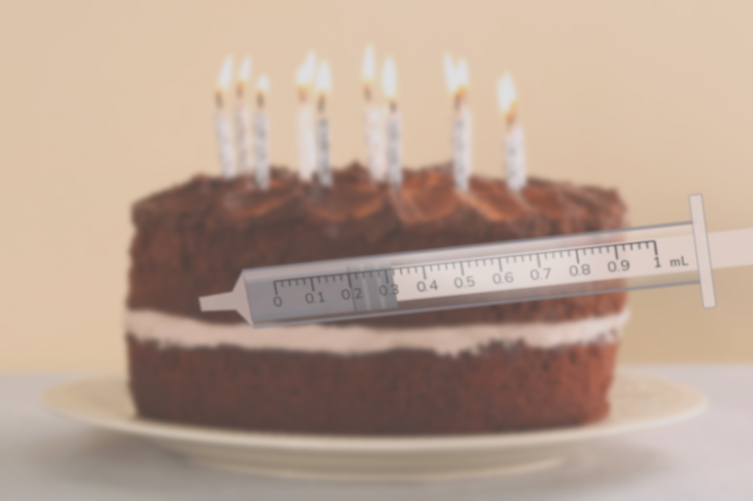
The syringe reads 0.2 mL
